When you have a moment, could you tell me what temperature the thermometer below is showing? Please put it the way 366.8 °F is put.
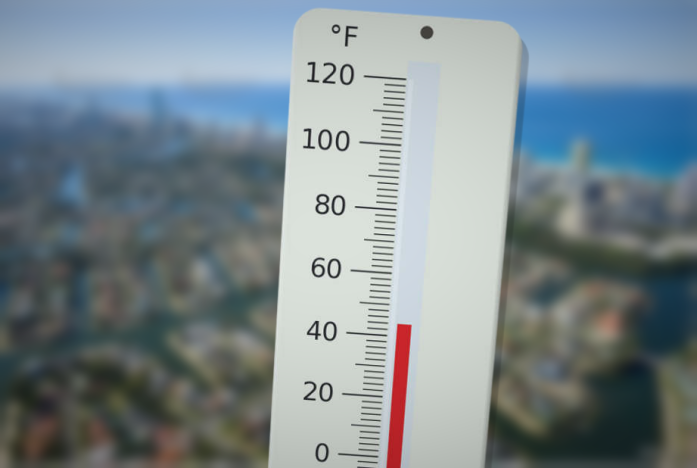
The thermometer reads 44 °F
